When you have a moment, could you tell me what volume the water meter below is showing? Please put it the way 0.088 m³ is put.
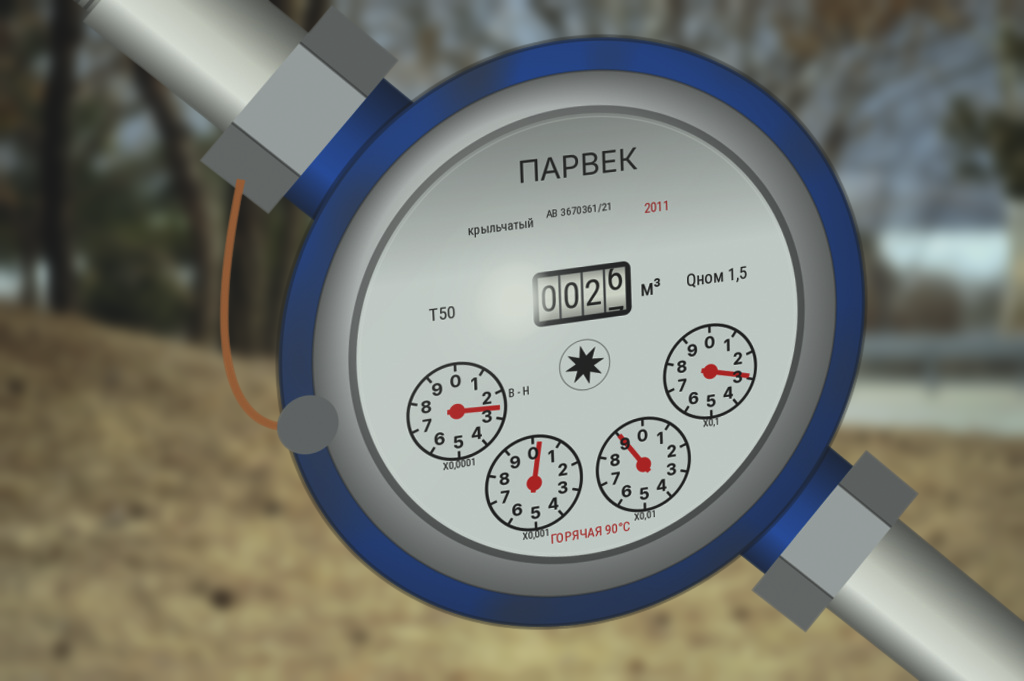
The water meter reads 26.2902 m³
